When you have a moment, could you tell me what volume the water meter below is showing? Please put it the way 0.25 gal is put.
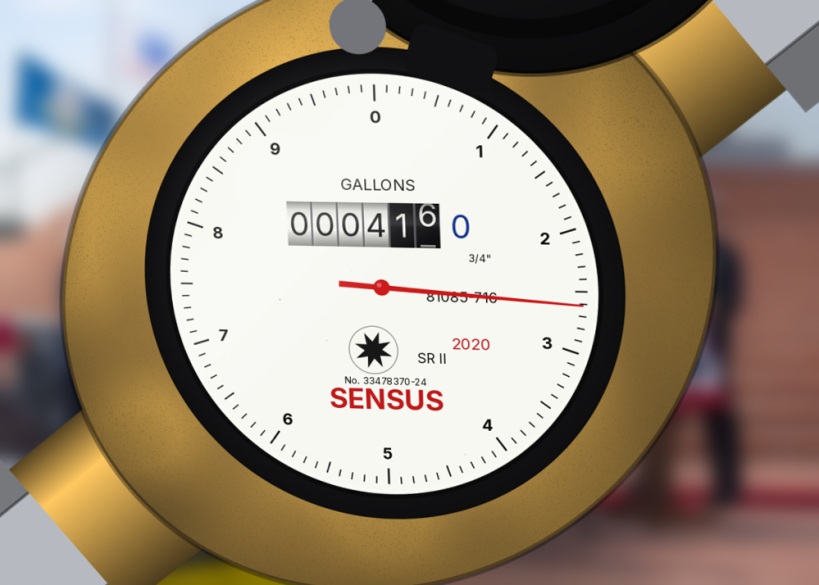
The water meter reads 4162.6 gal
